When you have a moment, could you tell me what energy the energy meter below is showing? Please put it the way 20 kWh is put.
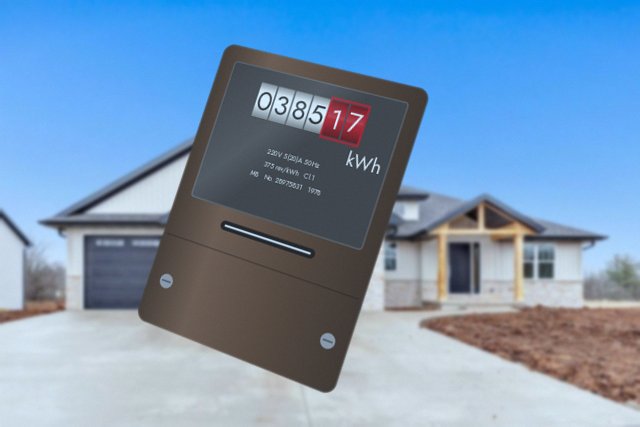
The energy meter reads 385.17 kWh
